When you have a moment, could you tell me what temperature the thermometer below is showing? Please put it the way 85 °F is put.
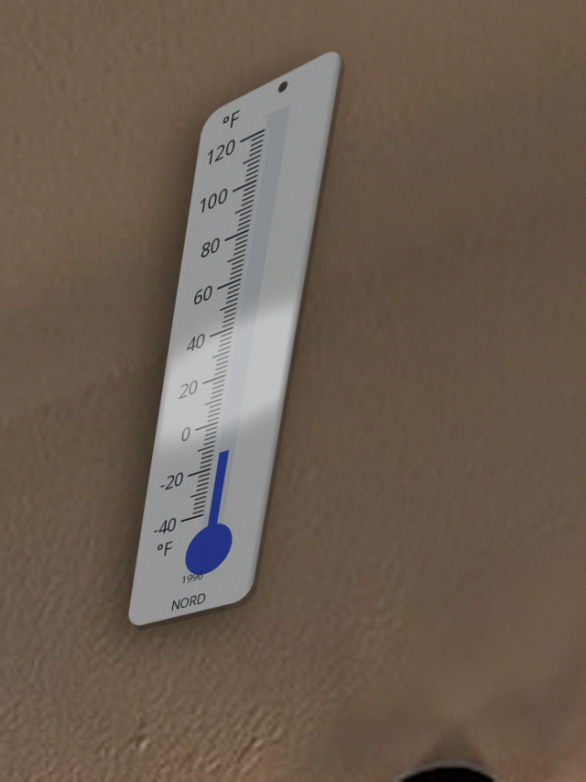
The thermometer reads -14 °F
